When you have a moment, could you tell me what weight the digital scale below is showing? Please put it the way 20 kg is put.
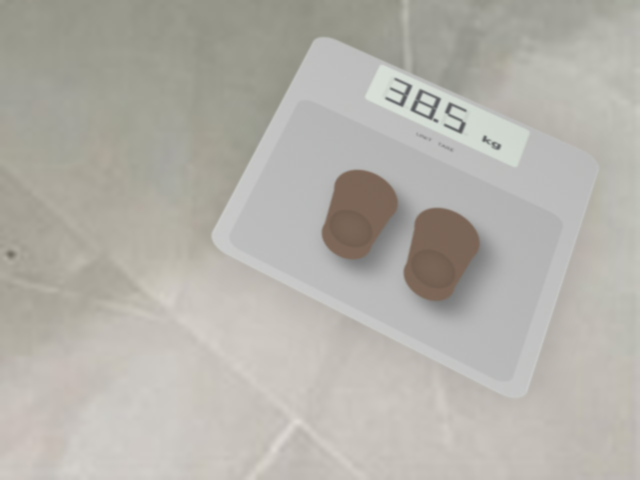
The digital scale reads 38.5 kg
